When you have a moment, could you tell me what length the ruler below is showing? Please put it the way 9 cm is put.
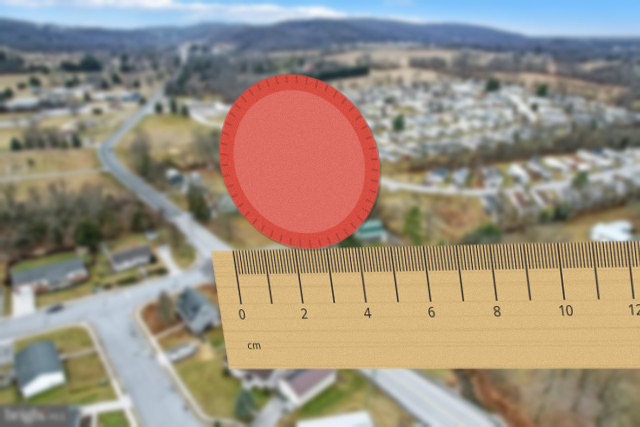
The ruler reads 5 cm
